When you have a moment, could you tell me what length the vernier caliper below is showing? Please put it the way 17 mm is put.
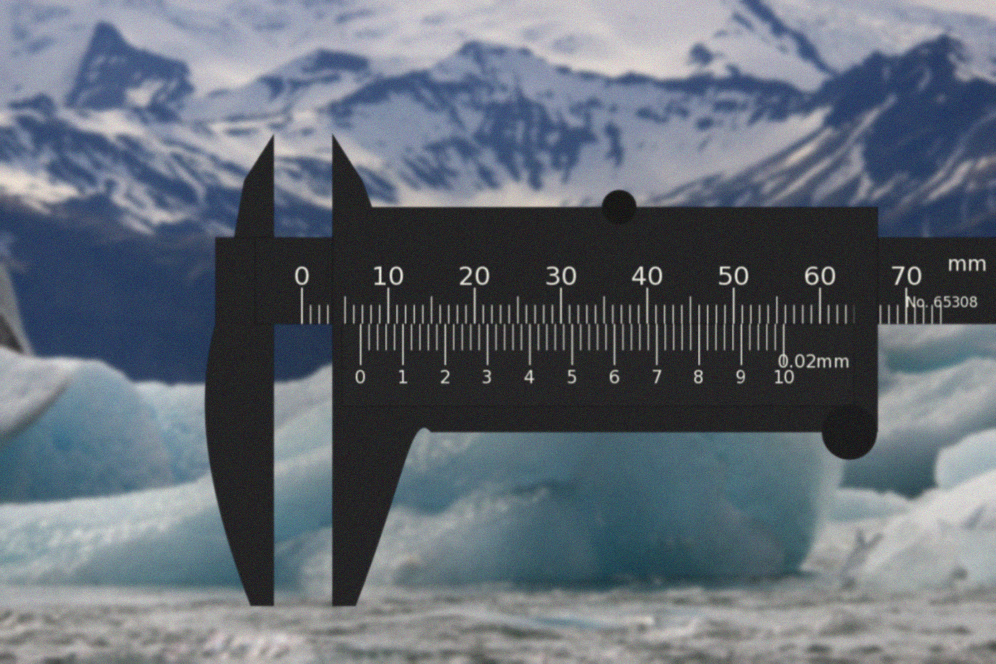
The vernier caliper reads 6.8 mm
